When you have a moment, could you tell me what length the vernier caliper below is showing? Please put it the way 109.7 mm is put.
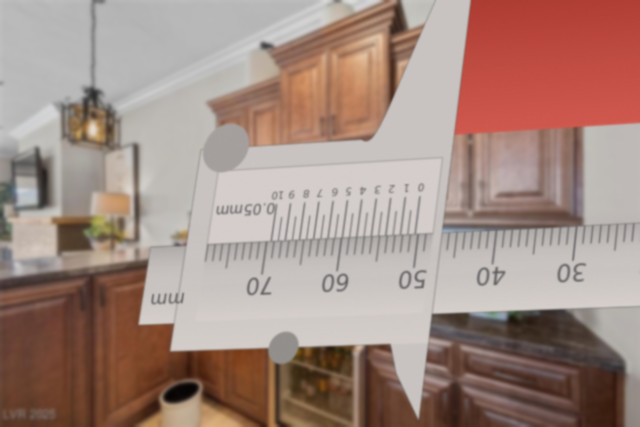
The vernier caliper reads 50.4 mm
